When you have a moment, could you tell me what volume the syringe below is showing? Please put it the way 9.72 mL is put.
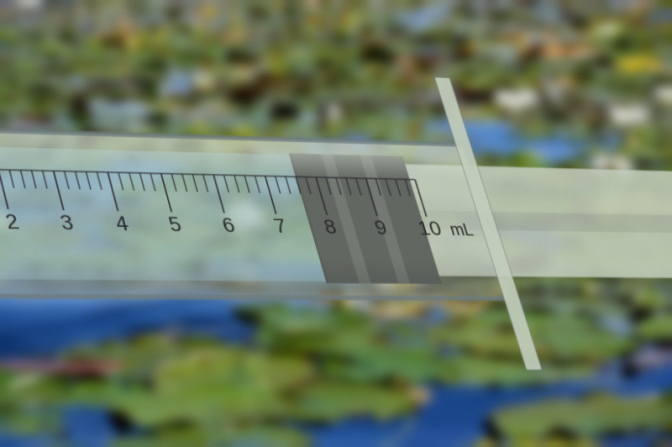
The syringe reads 7.6 mL
